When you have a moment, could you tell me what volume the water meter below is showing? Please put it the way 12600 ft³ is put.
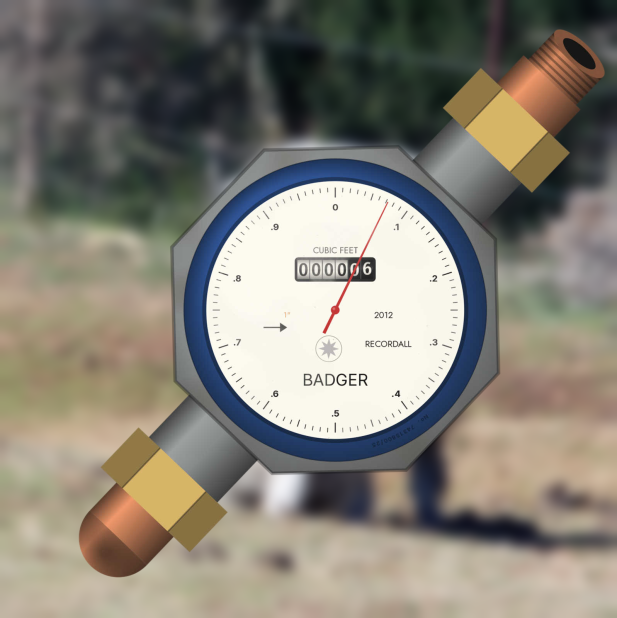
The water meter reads 6.07 ft³
